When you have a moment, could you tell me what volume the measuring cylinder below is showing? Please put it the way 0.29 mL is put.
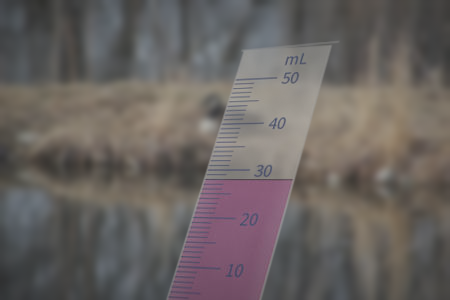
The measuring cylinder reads 28 mL
